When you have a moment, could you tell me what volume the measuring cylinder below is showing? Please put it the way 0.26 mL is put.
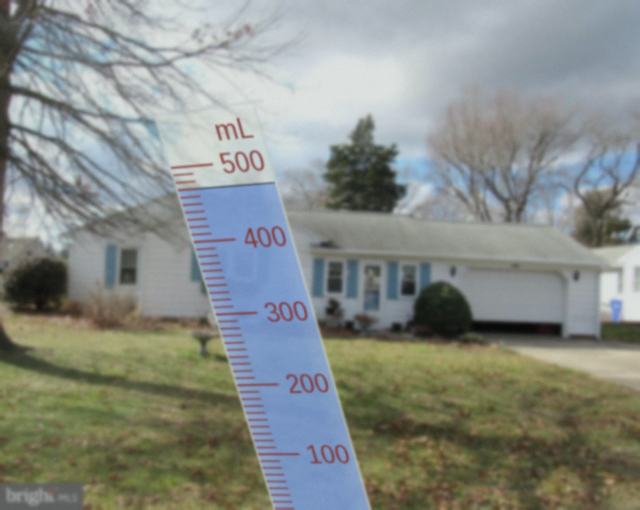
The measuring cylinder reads 470 mL
